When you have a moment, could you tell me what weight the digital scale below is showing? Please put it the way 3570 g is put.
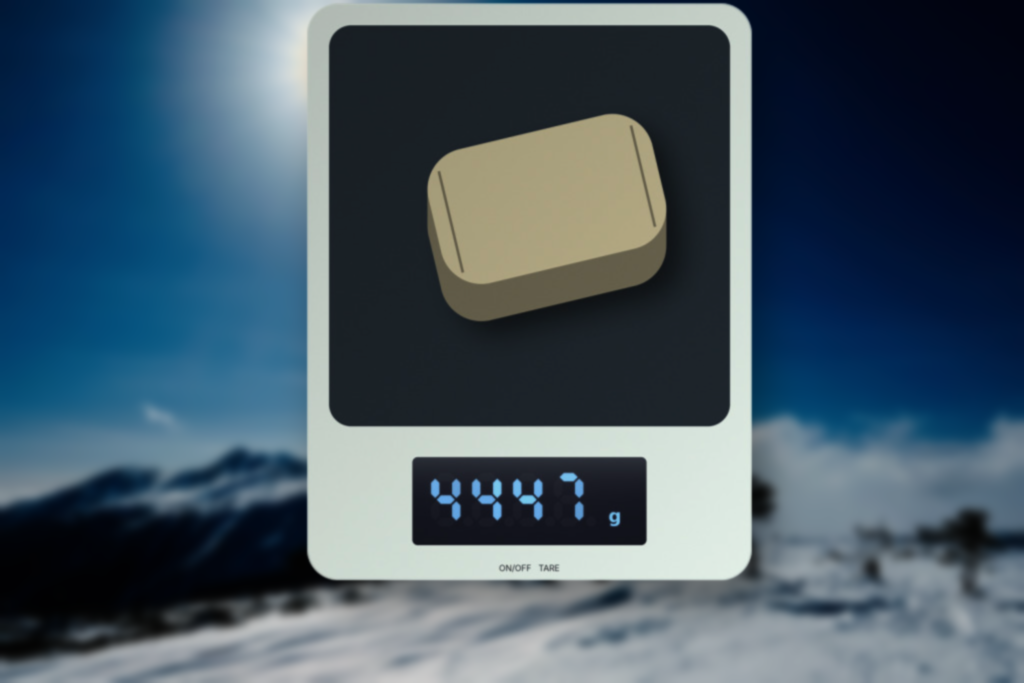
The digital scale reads 4447 g
